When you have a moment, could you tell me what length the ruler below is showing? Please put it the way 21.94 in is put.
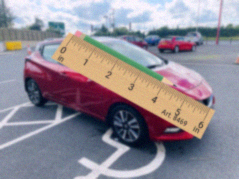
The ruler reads 4.5 in
